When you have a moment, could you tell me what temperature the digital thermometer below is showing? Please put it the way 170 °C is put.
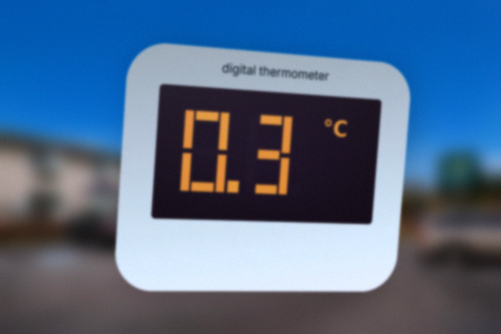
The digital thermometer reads 0.3 °C
